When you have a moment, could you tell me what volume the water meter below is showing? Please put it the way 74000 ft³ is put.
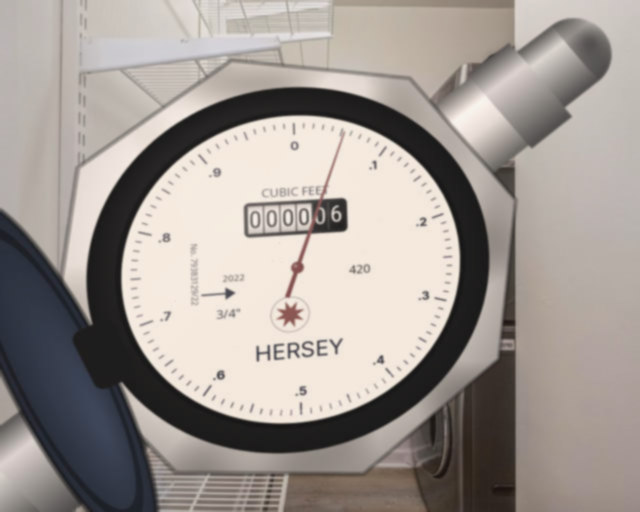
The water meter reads 6.05 ft³
